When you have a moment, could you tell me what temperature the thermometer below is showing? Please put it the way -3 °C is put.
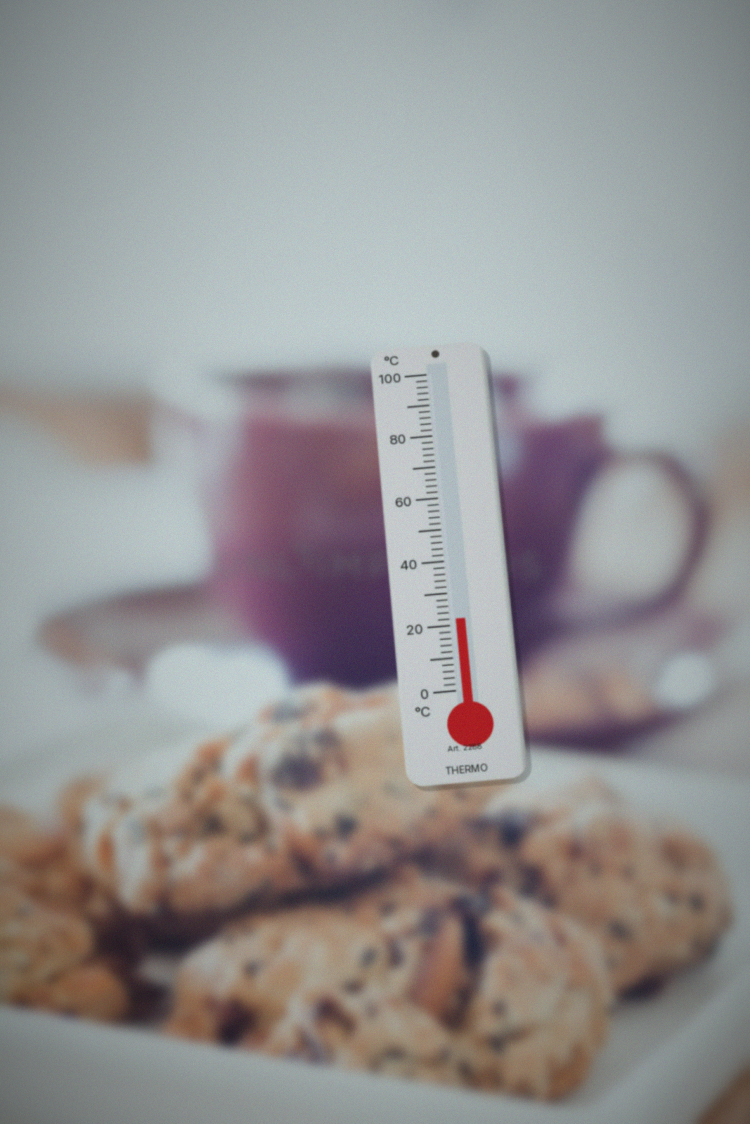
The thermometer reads 22 °C
